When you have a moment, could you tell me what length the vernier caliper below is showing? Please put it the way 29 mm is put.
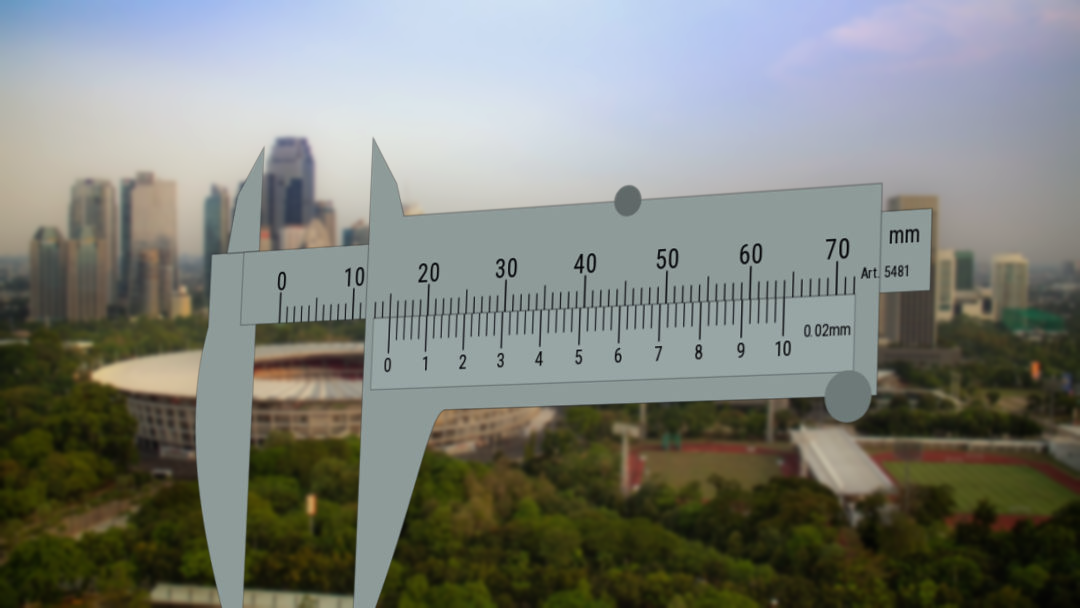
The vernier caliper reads 15.0 mm
